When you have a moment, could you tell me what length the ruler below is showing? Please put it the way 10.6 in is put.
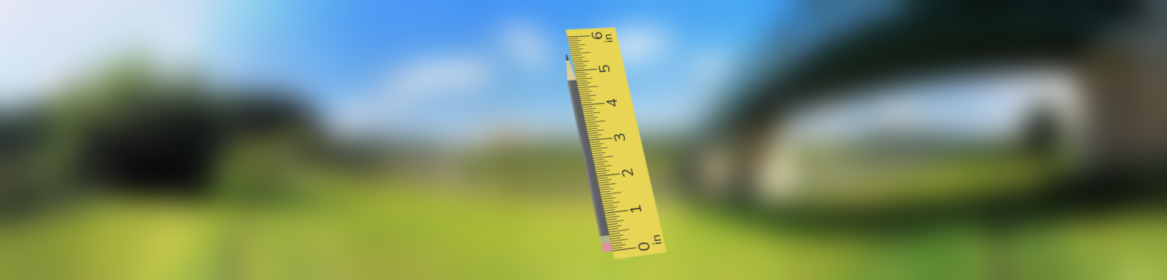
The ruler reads 5.5 in
